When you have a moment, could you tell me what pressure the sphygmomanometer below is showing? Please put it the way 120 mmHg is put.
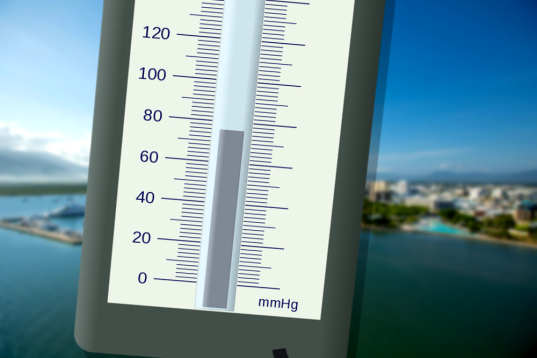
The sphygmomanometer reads 76 mmHg
